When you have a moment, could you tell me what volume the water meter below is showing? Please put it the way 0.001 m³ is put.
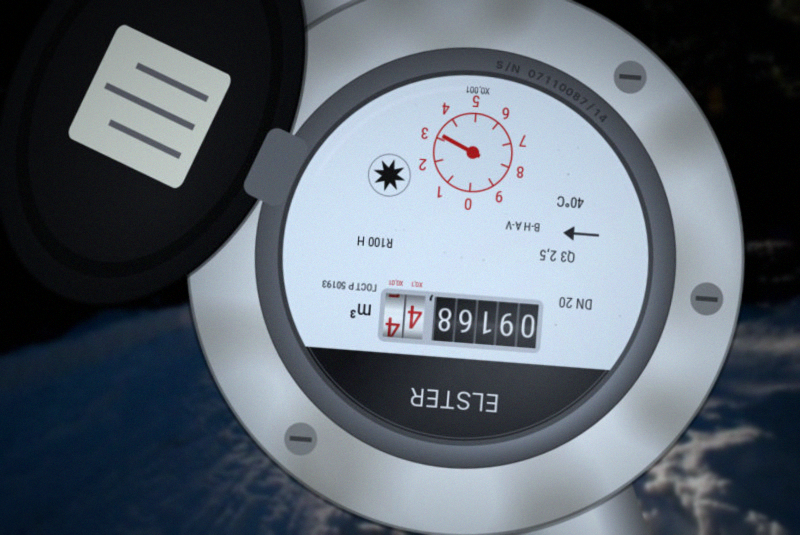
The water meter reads 9168.443 m³
